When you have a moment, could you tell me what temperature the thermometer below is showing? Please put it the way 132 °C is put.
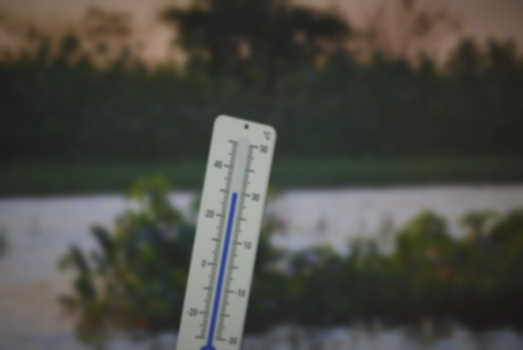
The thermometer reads 30 °C
